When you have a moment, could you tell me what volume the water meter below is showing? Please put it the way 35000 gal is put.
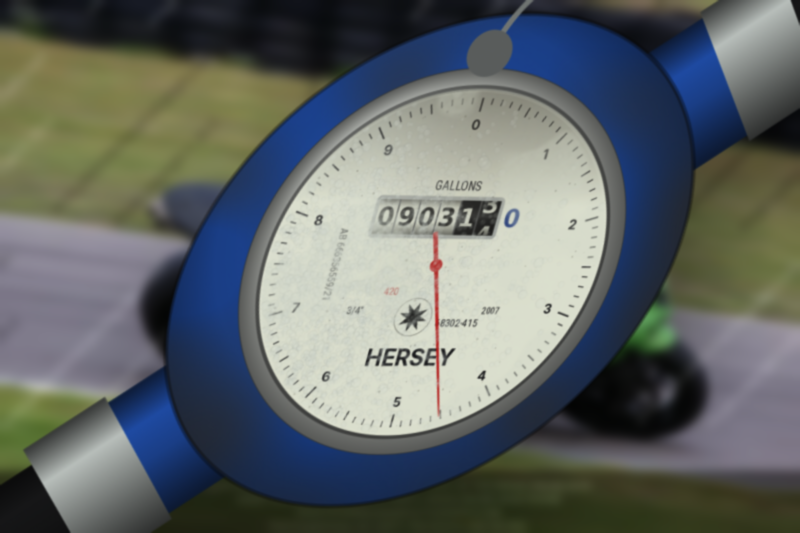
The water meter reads 903134.5 gal
